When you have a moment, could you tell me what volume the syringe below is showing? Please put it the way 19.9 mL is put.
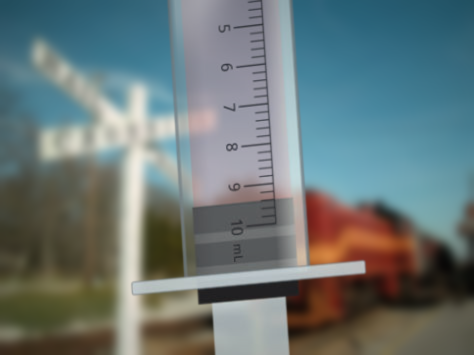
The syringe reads 9.4 mL
